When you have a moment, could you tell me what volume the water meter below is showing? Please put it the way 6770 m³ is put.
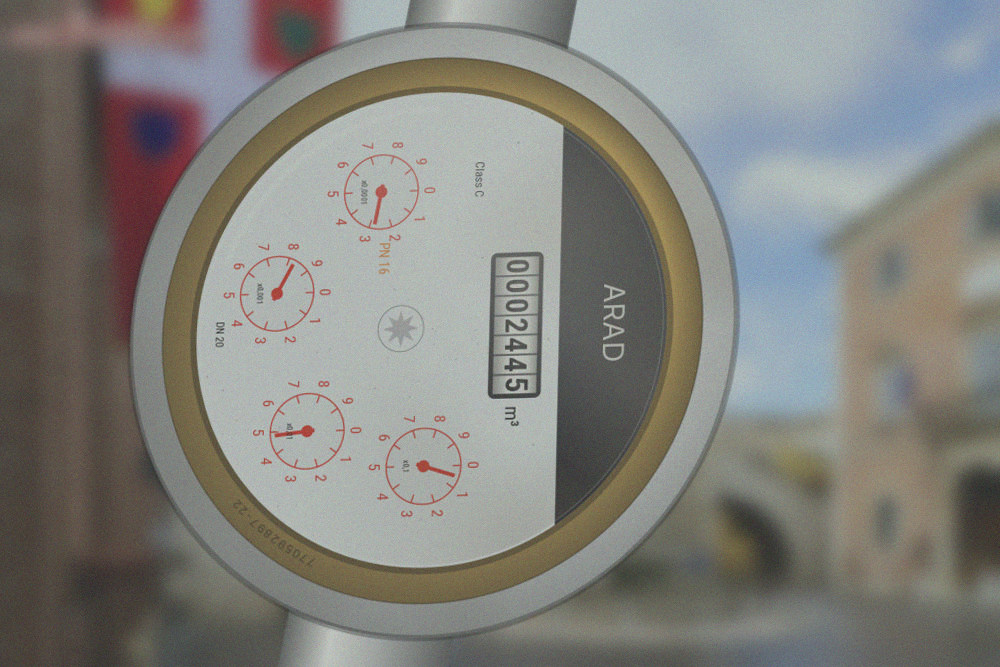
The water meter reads 2445.0482 m³
